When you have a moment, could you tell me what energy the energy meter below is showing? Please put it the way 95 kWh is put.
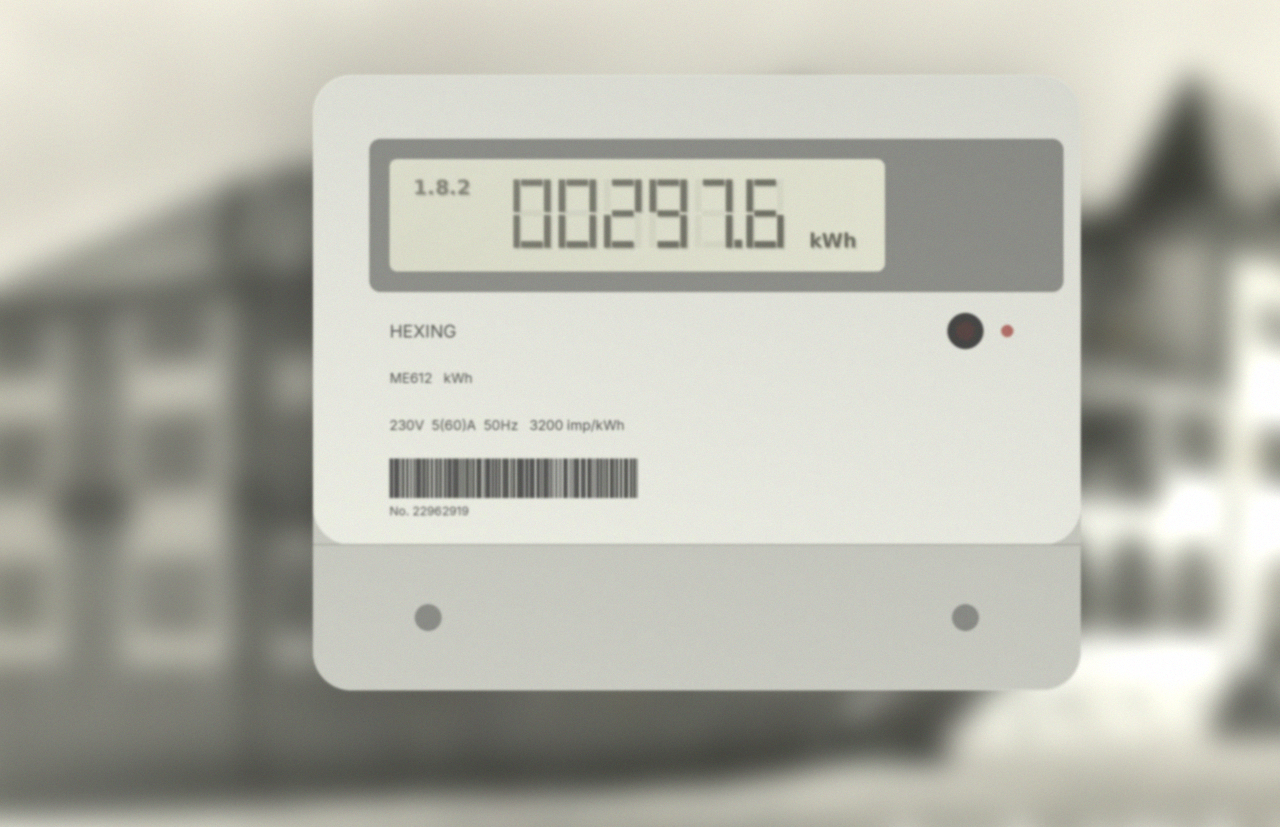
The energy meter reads 297.6 kWh
